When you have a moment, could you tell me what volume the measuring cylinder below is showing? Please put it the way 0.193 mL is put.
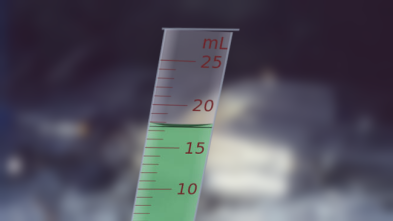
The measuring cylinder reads 17.5 mL
